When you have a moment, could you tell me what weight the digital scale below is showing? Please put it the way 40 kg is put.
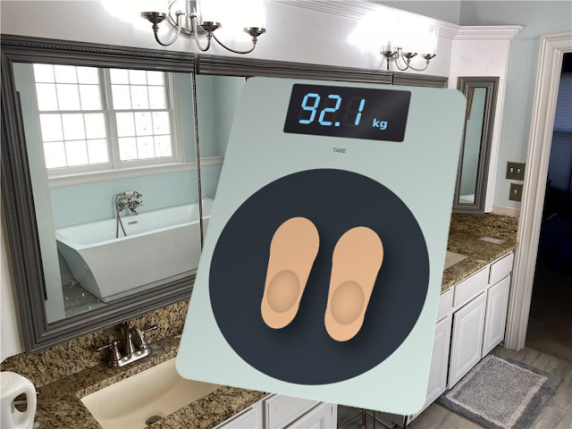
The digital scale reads 92.1 kg
